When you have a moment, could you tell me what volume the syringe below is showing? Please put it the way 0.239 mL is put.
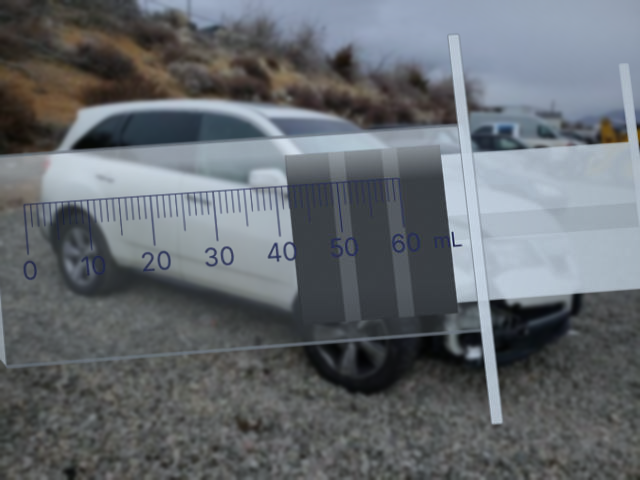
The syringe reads 42 mL
